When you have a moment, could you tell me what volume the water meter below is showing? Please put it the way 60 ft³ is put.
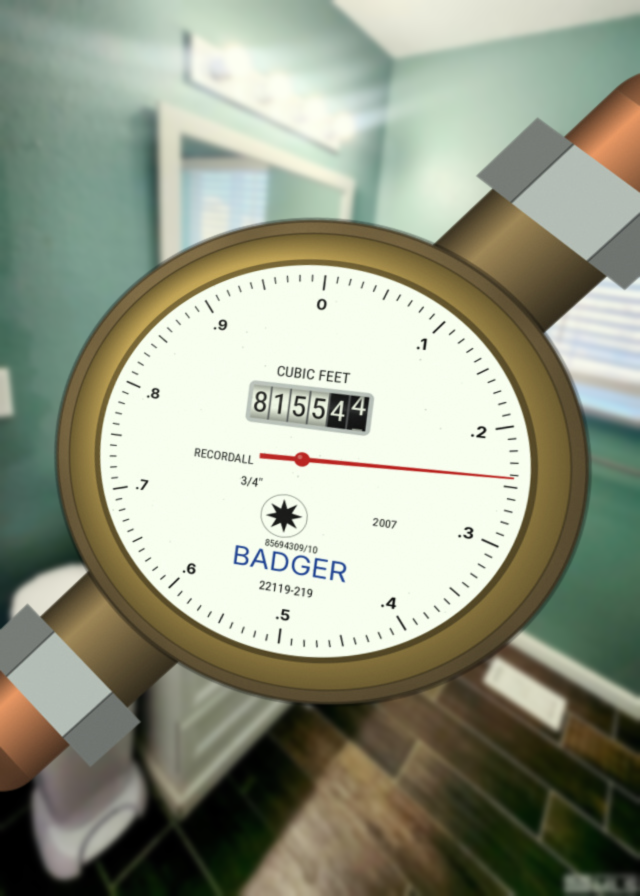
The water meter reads 815544.24 ft³
